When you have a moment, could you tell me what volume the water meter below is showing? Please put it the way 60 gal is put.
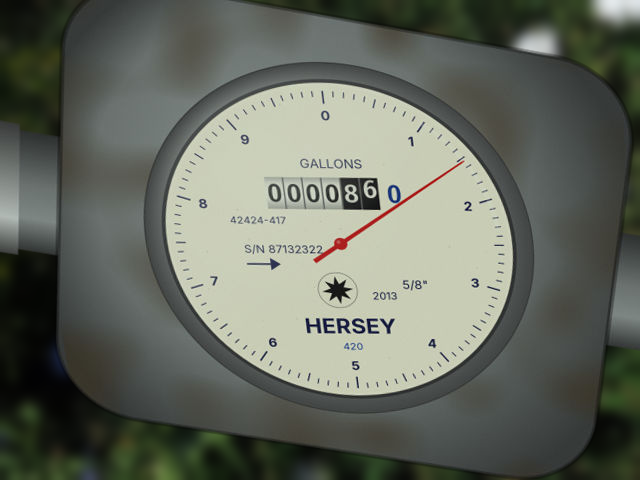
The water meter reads 861.5 gal
